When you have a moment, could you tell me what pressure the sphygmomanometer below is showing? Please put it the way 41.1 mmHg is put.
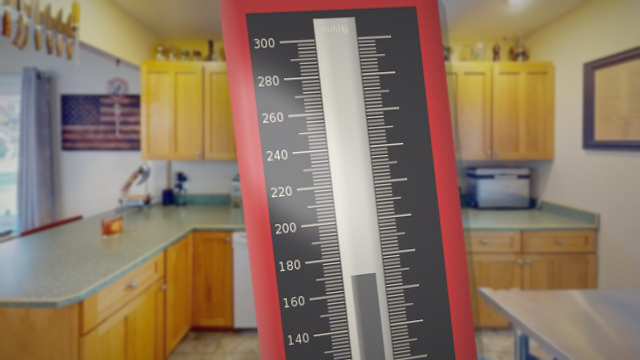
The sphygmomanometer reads 170 mmHg
